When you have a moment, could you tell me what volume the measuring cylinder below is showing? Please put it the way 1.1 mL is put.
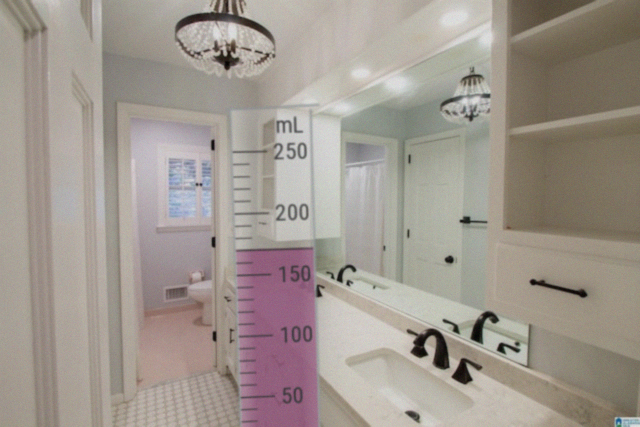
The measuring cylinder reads 170 mL
